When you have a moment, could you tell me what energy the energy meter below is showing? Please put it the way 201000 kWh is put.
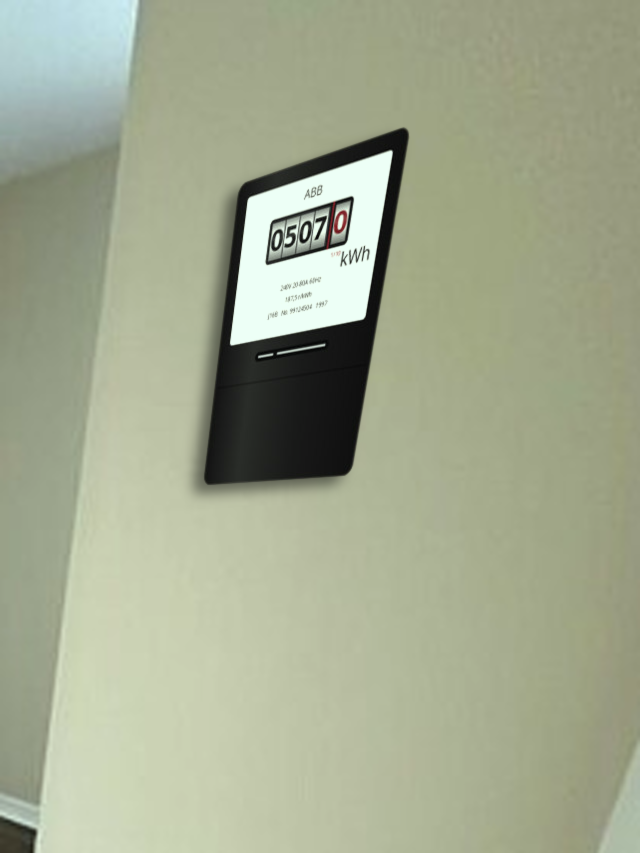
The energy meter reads 507.0 kWh
